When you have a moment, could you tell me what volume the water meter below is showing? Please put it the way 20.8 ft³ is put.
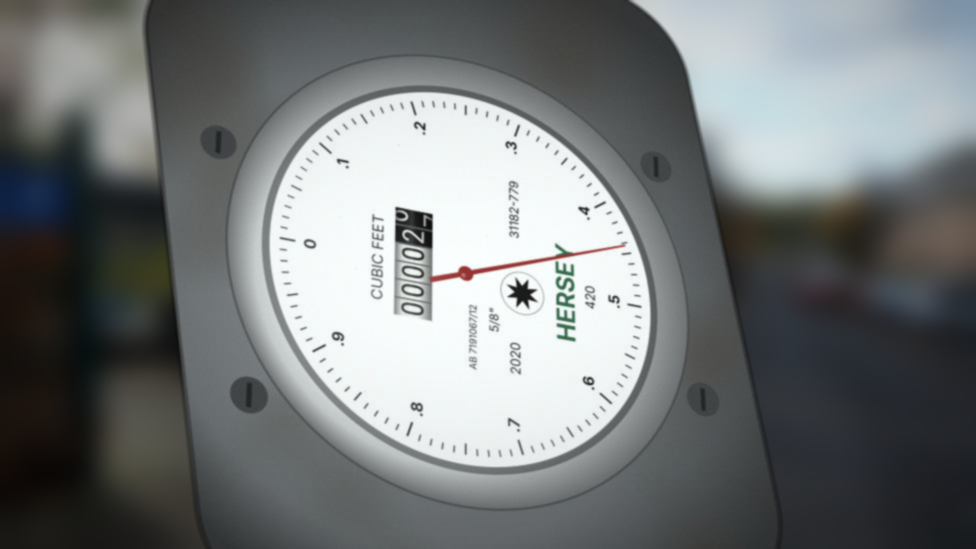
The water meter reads 26.44 ft³
